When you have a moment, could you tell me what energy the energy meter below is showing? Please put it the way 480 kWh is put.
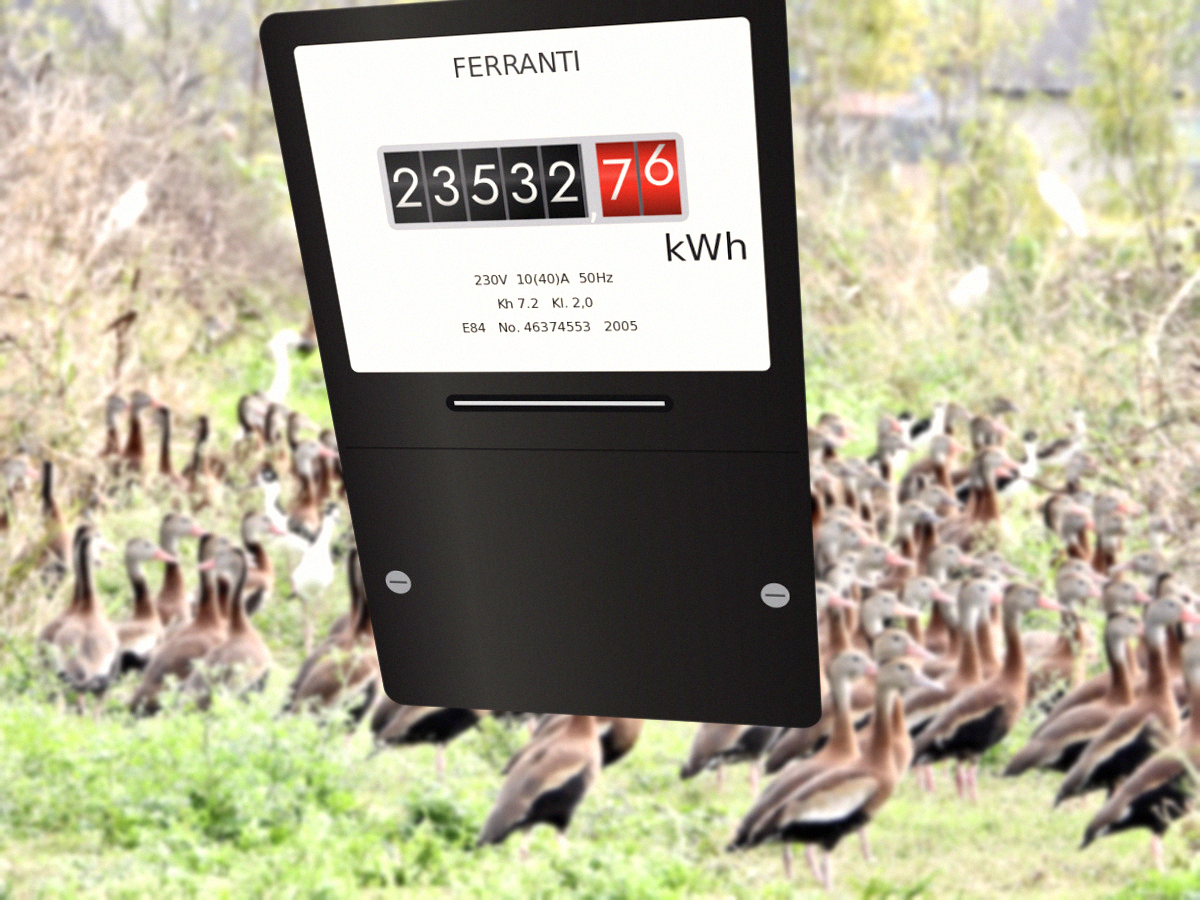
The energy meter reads 23532.76 kWh
